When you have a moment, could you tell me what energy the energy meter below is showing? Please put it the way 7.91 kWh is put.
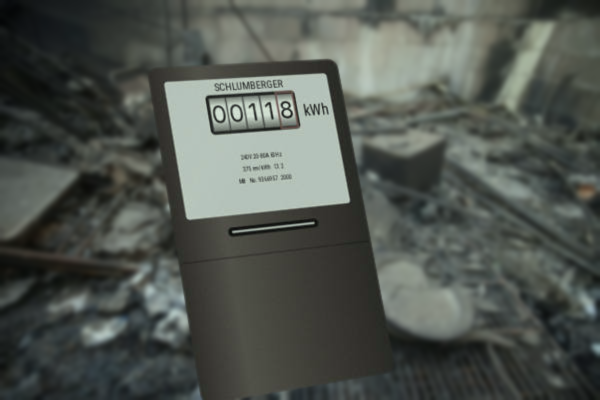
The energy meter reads 11.8 kWh
